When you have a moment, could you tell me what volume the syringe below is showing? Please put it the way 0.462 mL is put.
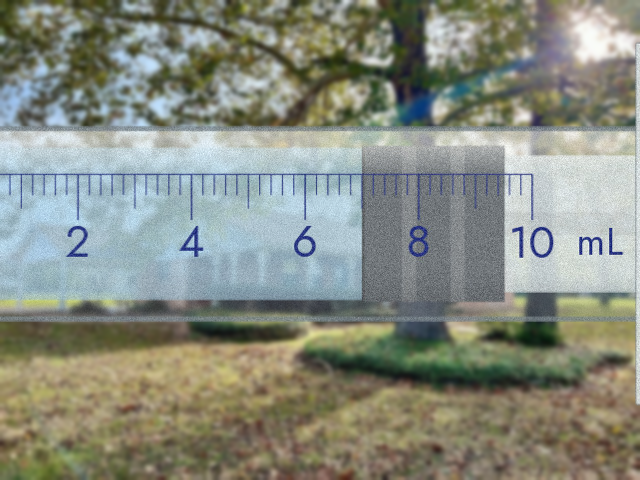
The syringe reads 7 mL
